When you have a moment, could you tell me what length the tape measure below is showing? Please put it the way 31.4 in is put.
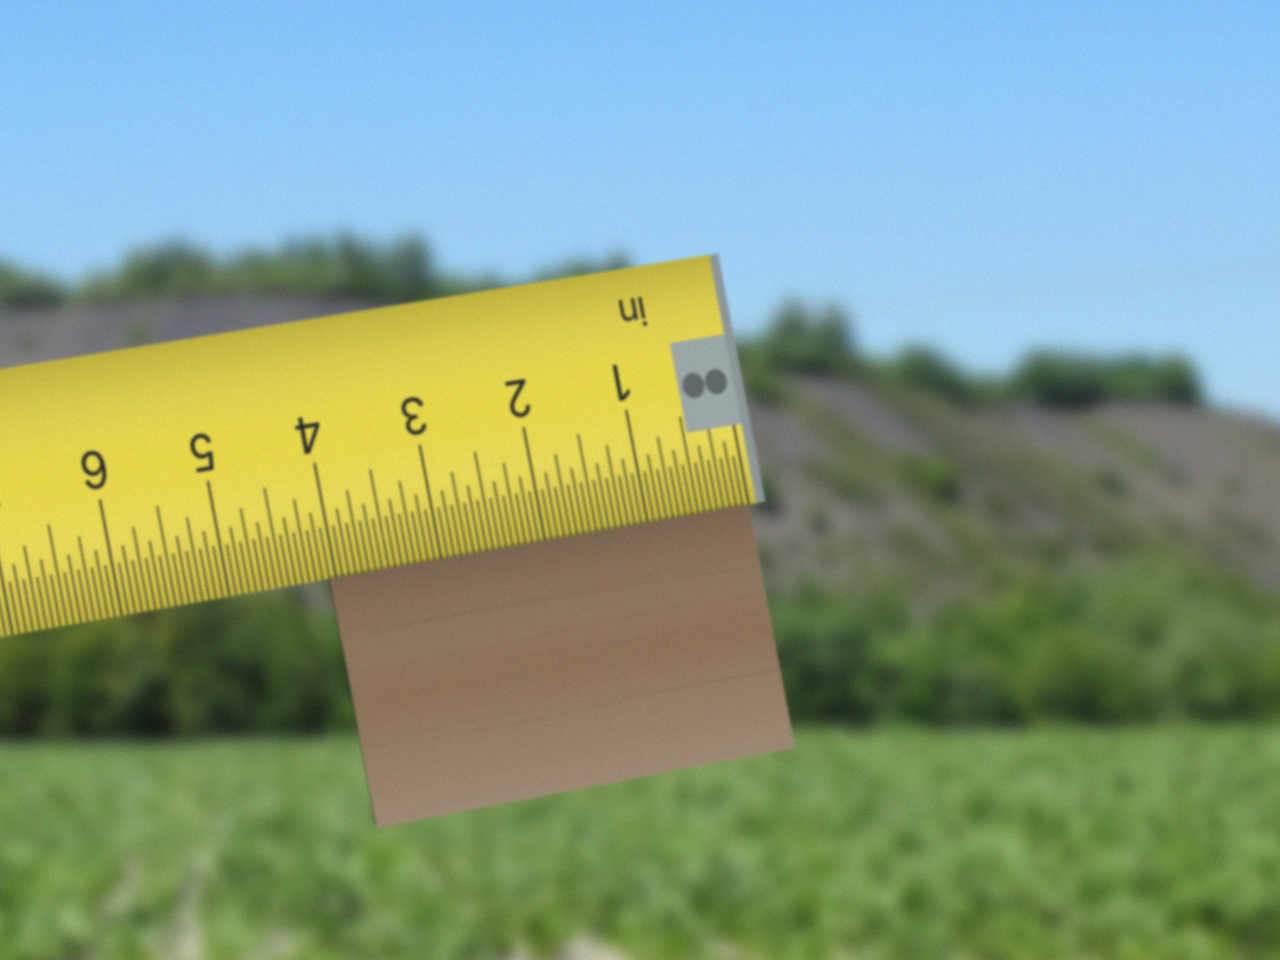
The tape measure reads 4.0625 in
